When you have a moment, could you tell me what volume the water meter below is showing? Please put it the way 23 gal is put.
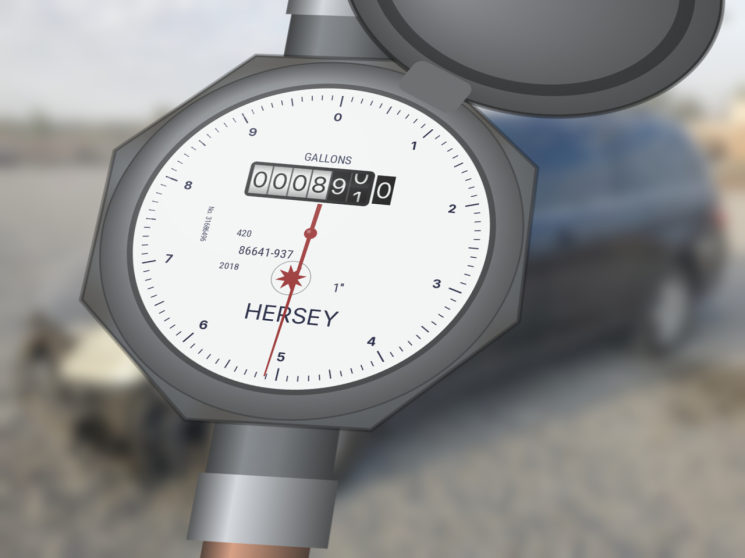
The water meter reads 8905.1 gal
